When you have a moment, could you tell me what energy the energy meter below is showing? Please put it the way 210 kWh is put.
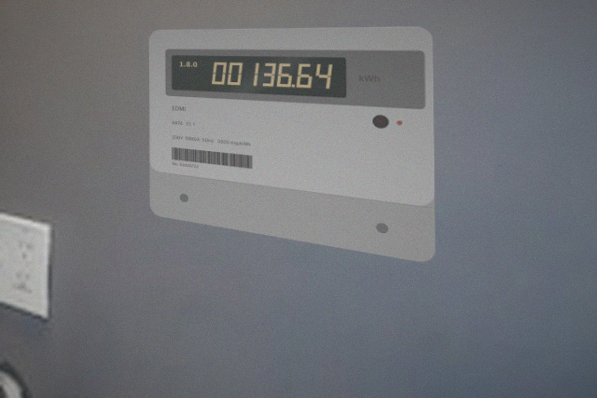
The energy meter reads 136.64 kWh
